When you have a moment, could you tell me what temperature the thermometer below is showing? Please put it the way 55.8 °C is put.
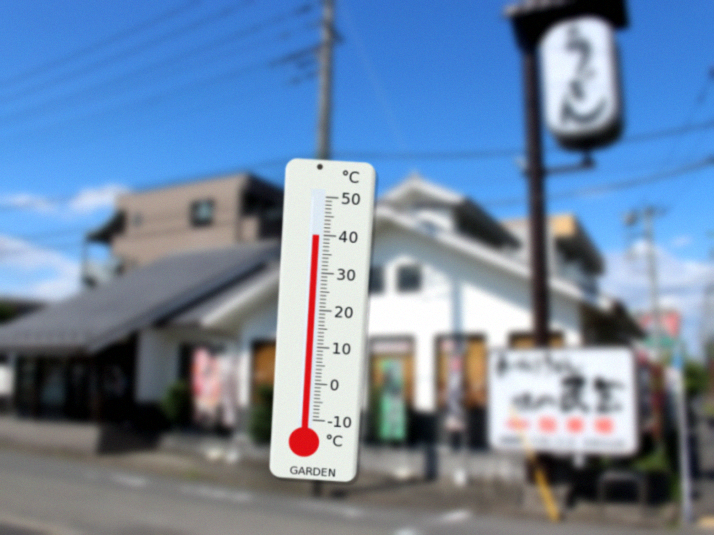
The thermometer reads 40 °C
